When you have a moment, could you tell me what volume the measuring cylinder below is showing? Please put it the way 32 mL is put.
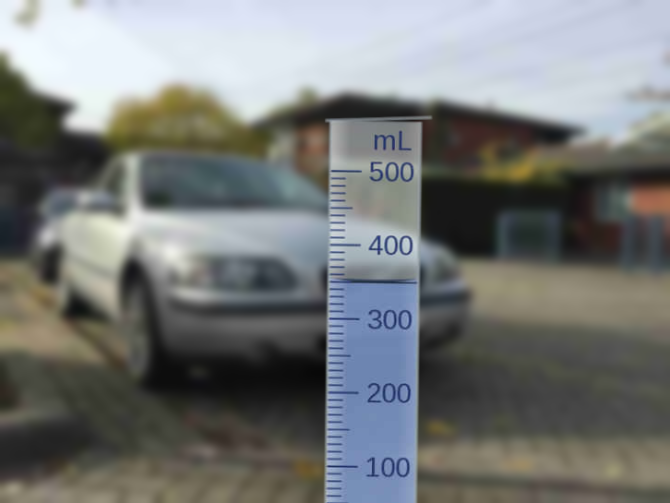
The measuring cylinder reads 350 mL
